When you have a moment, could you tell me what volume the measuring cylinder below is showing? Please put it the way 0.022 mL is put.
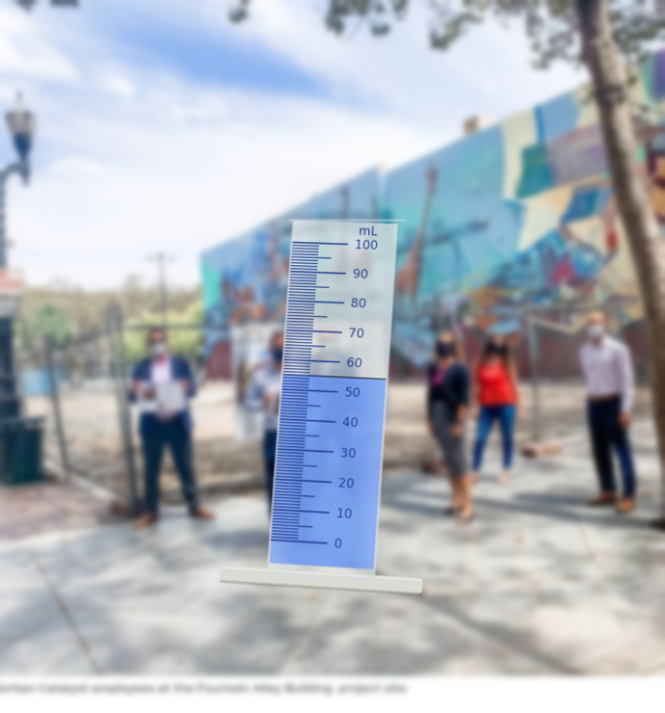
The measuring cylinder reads 55 mL
